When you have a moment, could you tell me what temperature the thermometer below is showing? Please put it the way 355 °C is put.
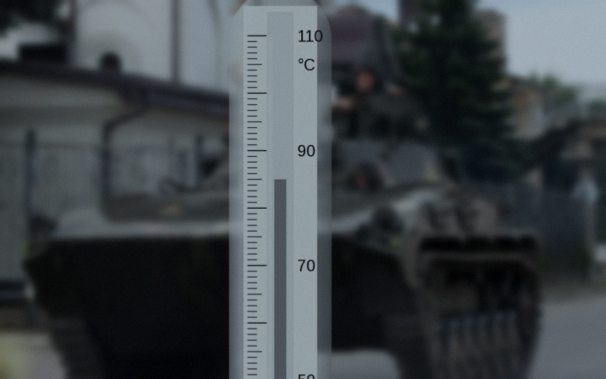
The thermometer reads 85 °C
